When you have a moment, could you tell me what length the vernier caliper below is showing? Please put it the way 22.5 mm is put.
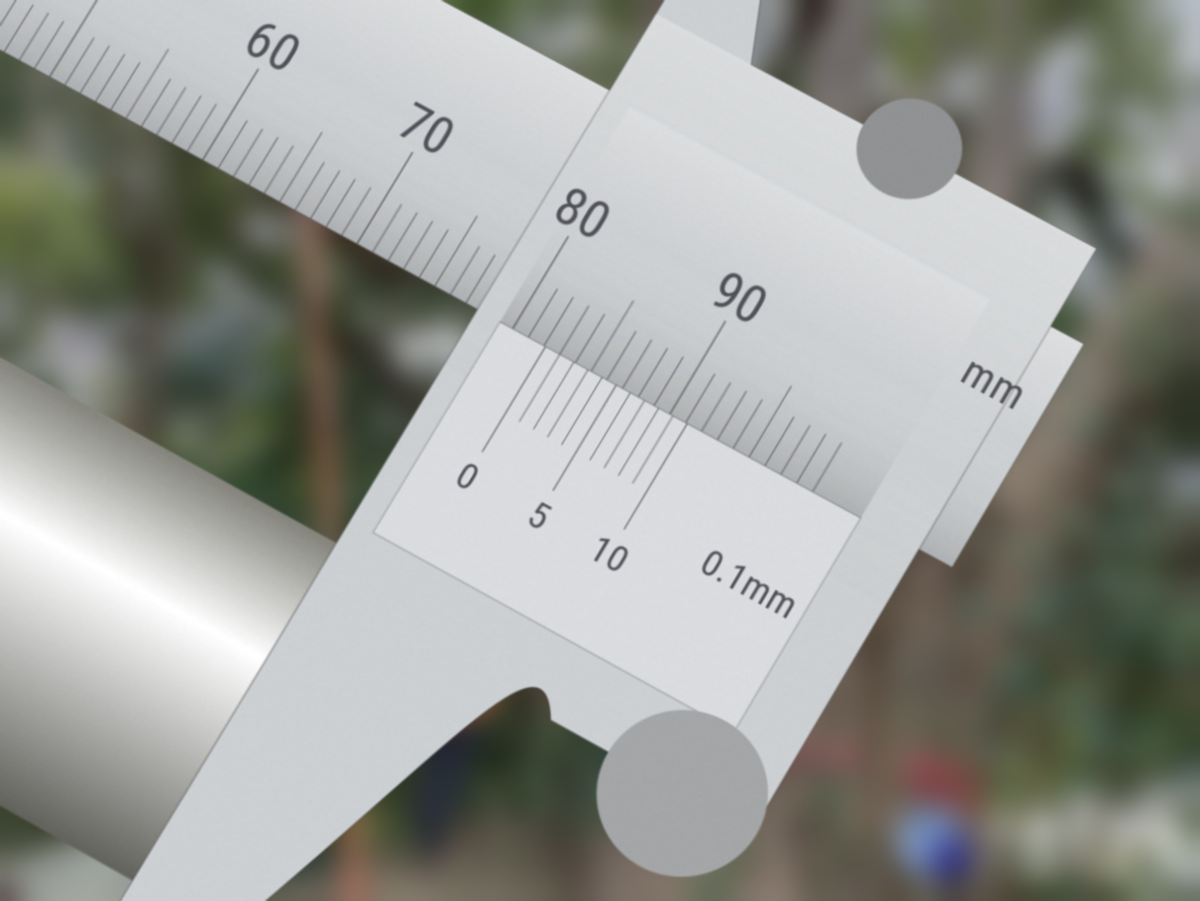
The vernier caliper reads 82.1 mm
